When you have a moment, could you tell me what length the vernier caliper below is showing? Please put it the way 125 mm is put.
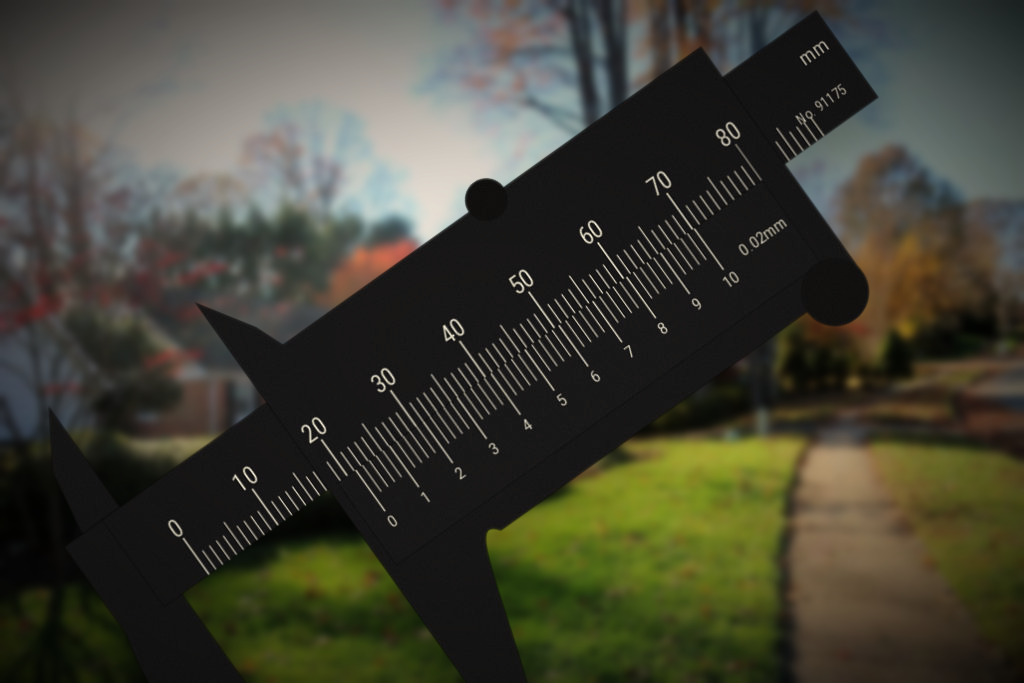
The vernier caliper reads 21.2 mm
